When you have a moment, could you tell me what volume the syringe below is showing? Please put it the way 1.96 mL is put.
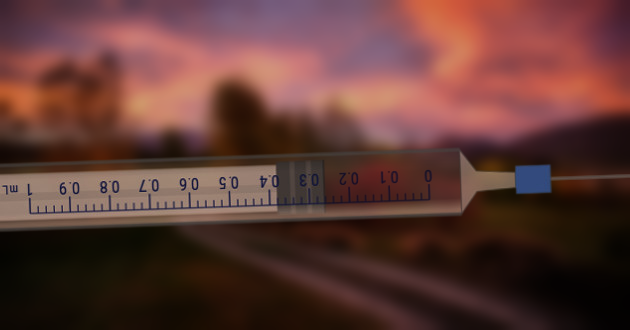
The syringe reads 0.26 mL
